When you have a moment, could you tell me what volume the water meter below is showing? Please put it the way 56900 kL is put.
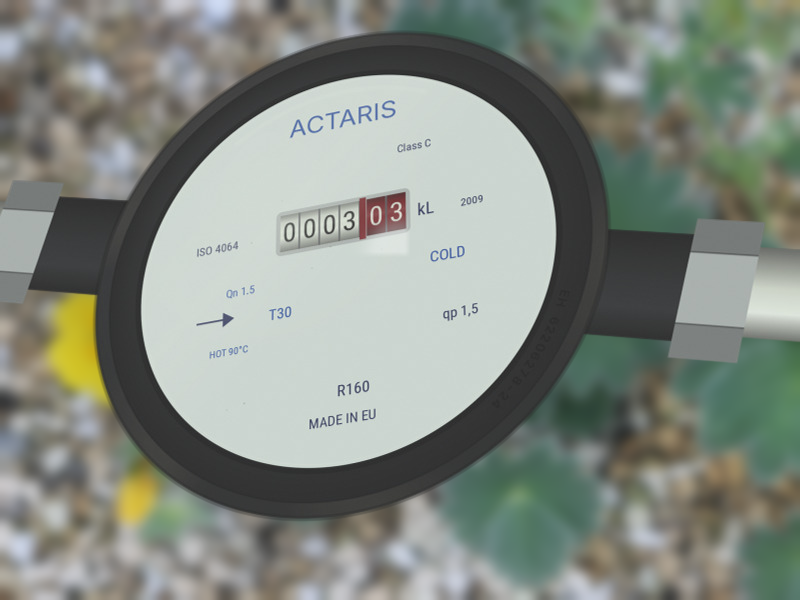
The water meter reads 3.03 kL
